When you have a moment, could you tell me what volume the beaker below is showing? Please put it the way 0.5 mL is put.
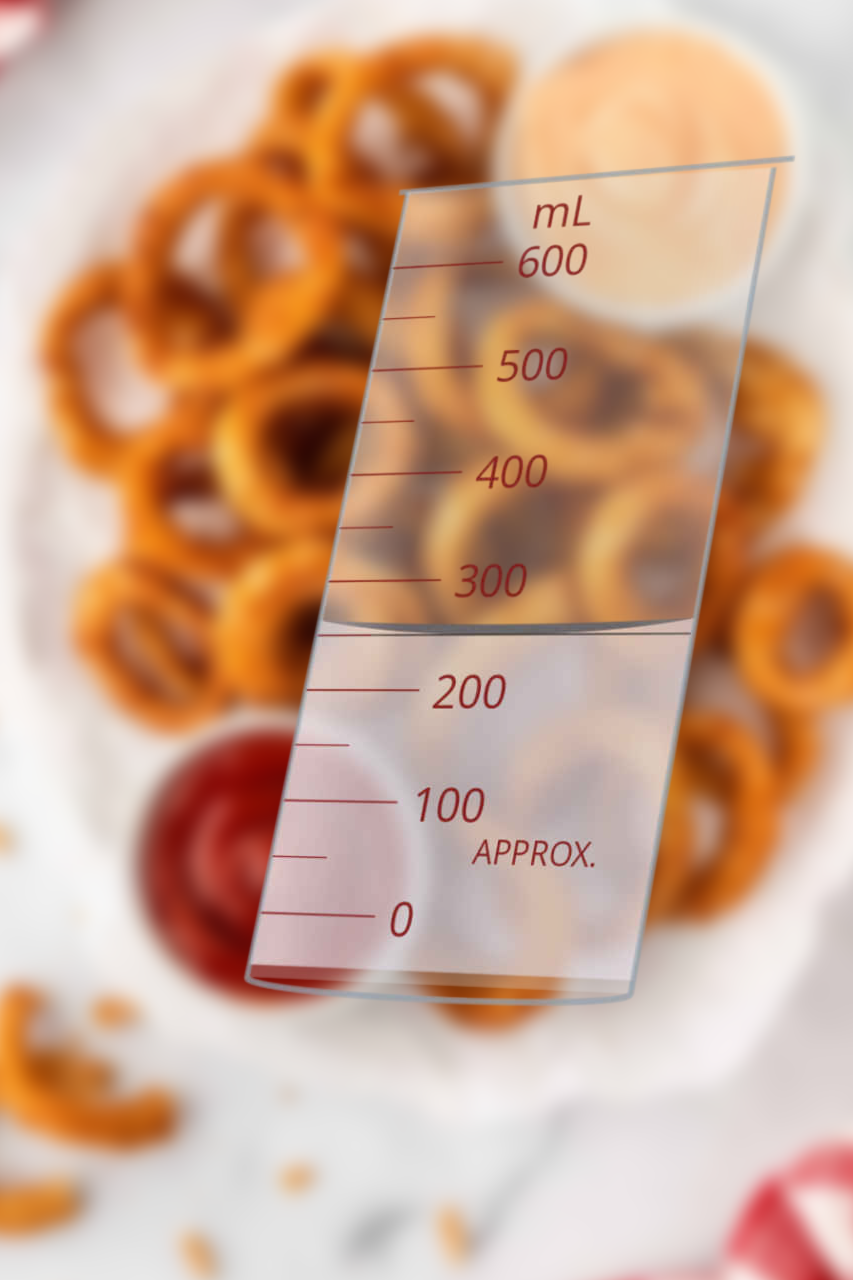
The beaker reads 250 mL
